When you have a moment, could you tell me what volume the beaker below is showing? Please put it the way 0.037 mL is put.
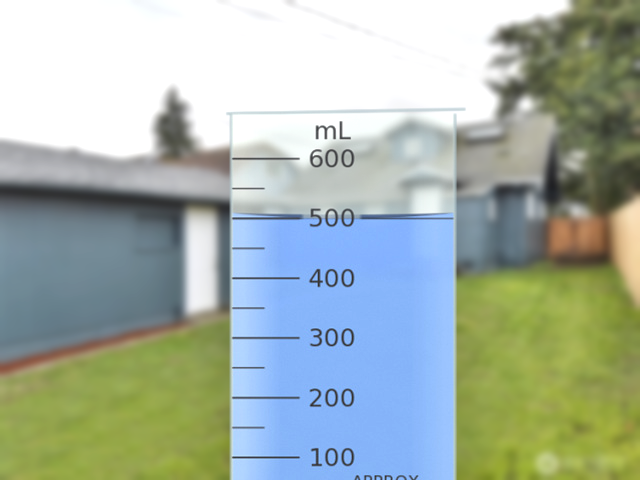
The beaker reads 500 mL
